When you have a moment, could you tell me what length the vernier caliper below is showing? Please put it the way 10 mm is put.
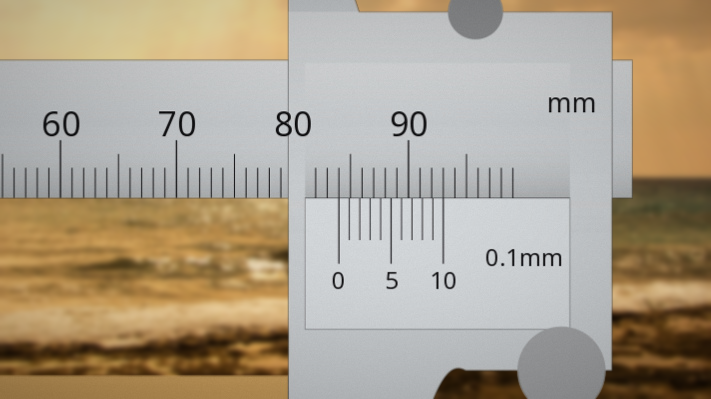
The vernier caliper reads 84.0 mm
